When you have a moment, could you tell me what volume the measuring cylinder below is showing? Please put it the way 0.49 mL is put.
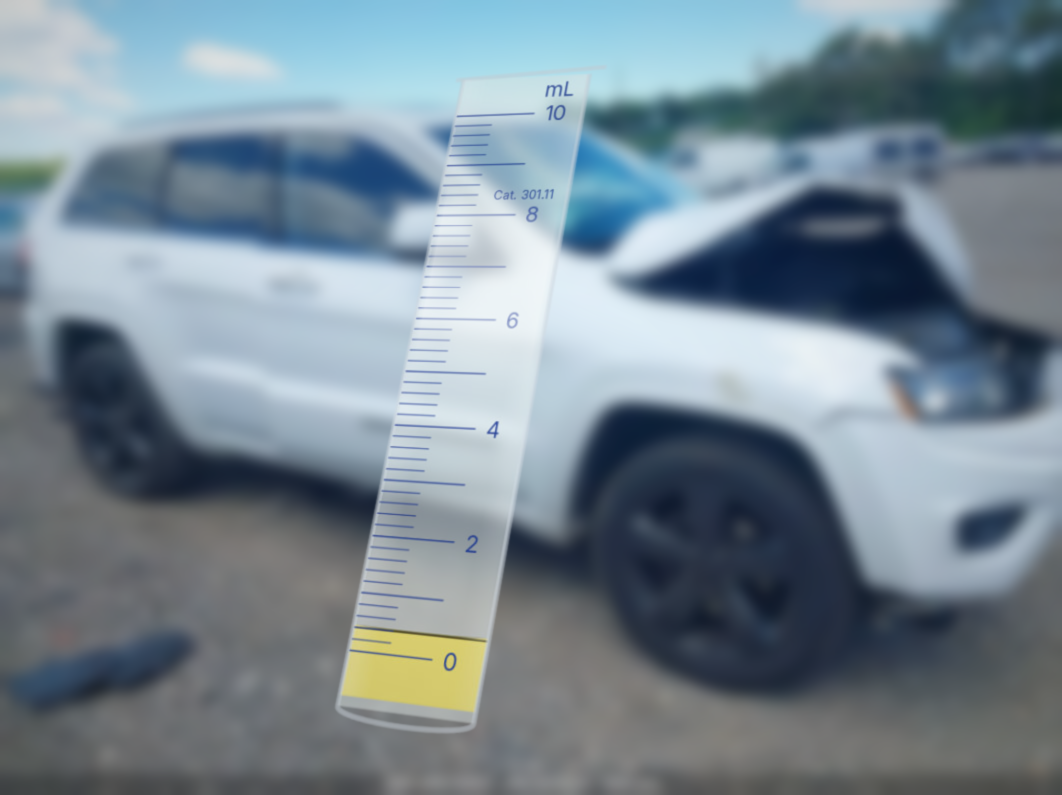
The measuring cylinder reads 0.4 mL
